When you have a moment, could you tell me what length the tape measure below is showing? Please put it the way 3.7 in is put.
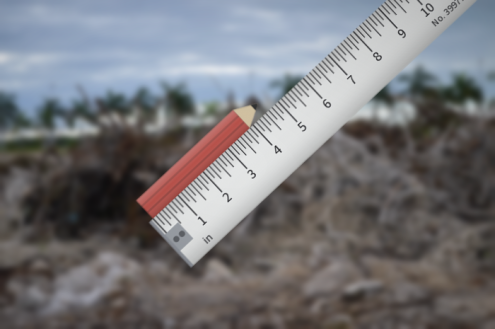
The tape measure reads 4.5 in
